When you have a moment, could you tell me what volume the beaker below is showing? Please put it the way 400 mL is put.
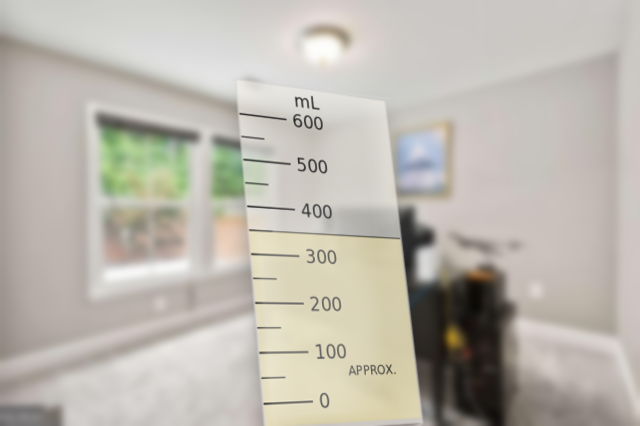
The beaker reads 350 mL
